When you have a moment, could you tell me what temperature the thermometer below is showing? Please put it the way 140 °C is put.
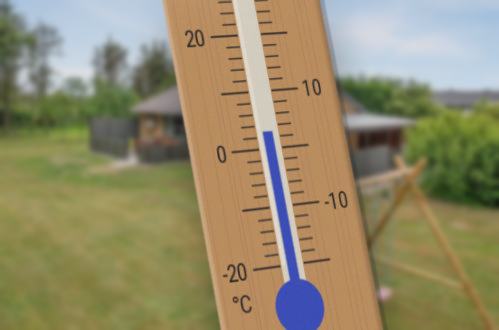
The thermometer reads 3 °C
